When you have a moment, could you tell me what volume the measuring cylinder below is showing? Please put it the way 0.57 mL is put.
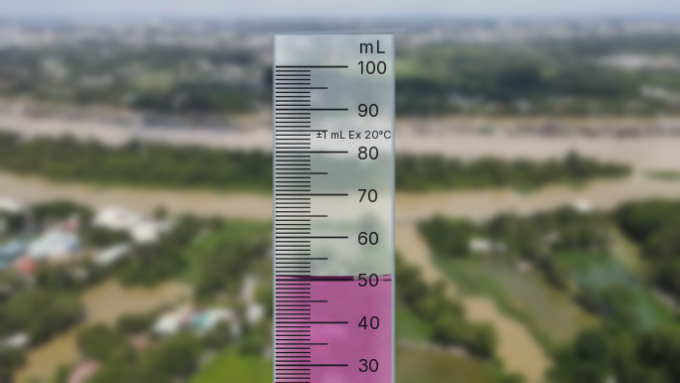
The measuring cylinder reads 50 mL
